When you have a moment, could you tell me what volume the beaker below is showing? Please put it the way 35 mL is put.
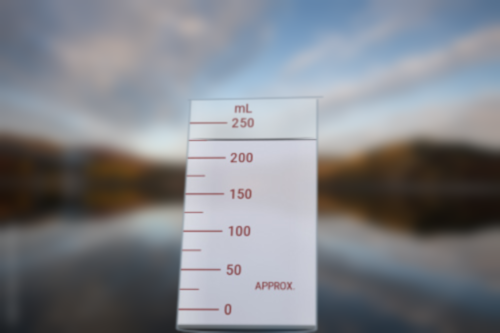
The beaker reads 225 mL
